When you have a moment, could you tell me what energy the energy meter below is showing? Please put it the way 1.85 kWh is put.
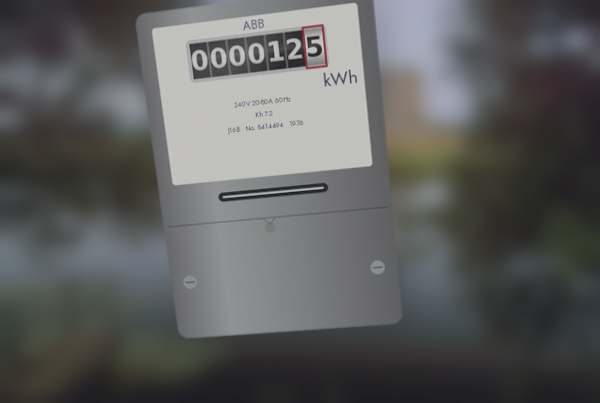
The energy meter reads 12.5 kWh
